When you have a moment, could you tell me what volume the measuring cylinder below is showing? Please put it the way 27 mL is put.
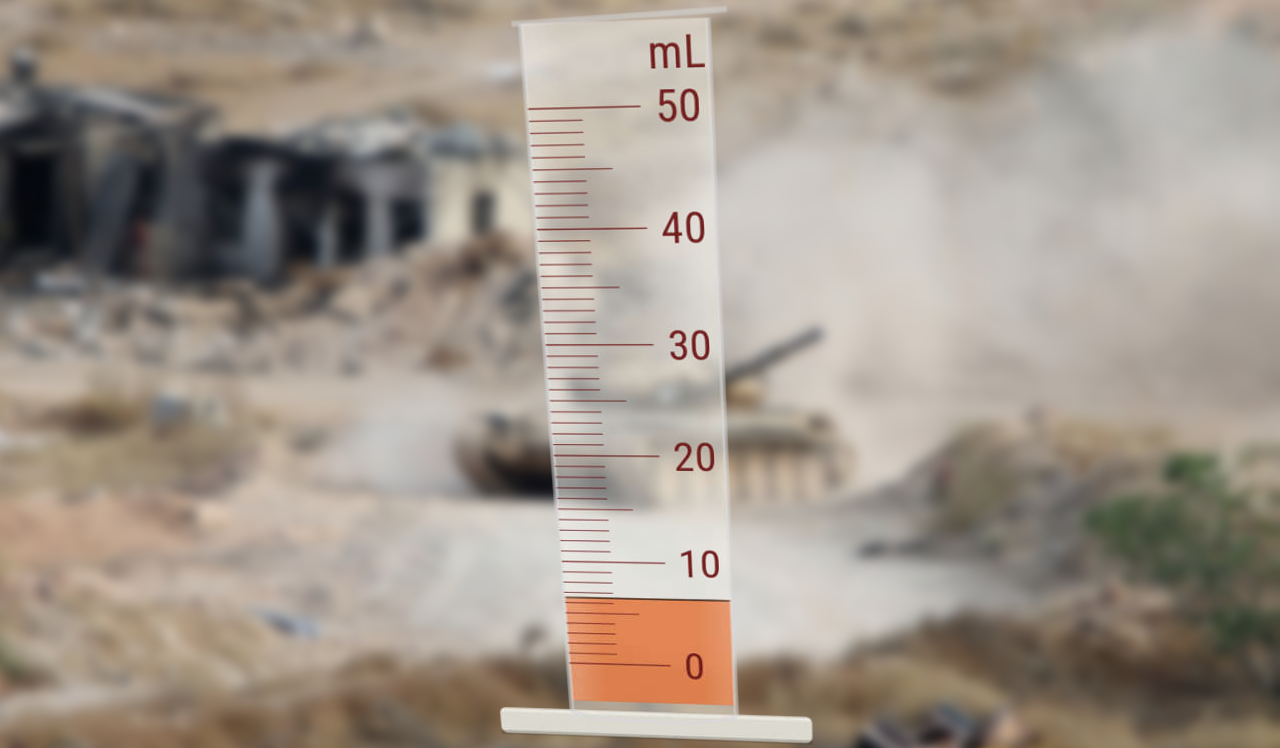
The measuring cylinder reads 6.5 mL
